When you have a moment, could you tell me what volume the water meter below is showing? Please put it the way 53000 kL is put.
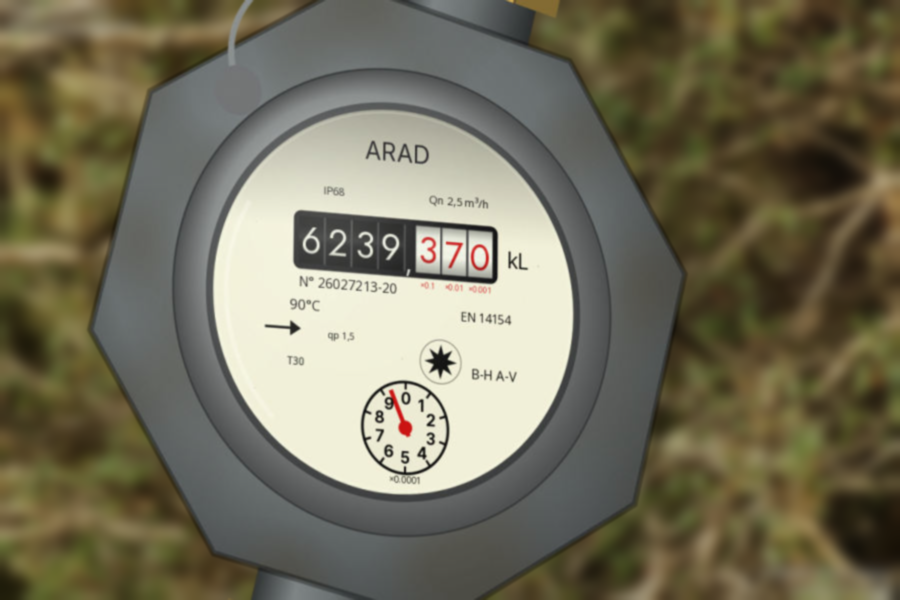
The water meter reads 6239.3699 kL
